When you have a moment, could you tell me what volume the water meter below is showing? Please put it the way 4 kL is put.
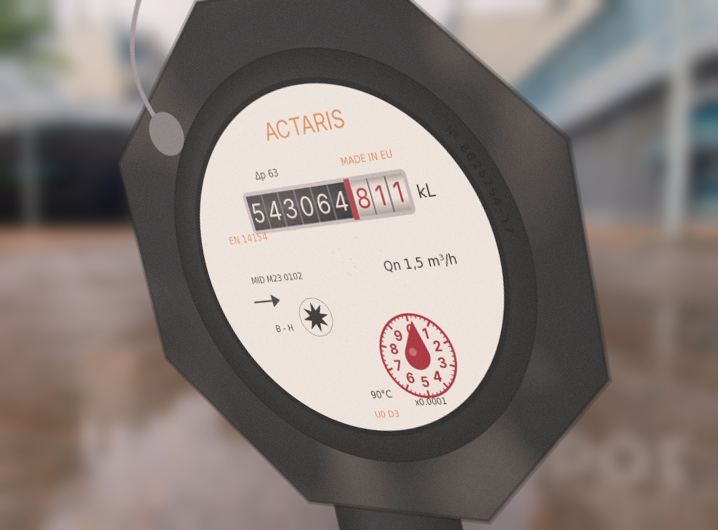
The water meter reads 543064.8110 kL
